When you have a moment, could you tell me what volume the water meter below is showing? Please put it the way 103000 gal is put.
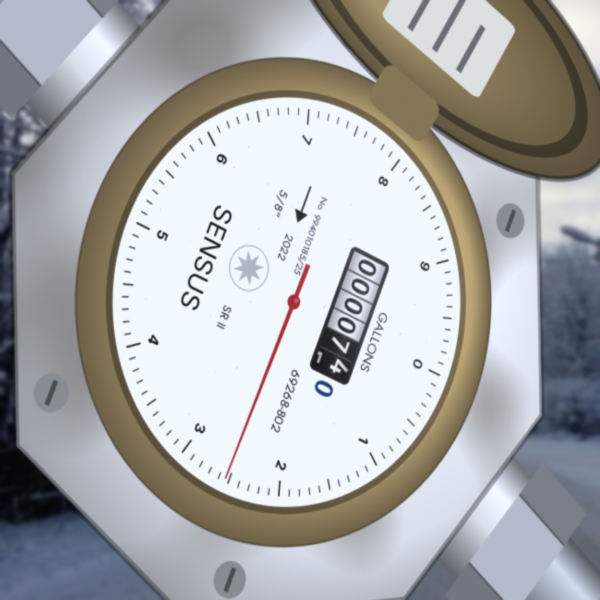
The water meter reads 742.5 gal
